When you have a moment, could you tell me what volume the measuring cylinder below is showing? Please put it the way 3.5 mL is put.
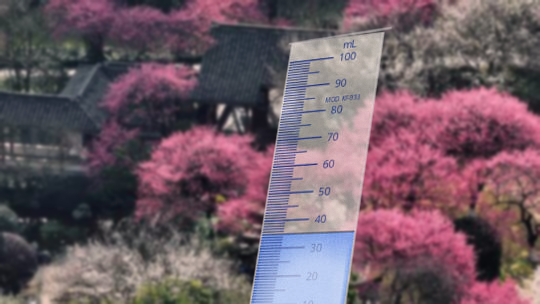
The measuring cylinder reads 35 mL
